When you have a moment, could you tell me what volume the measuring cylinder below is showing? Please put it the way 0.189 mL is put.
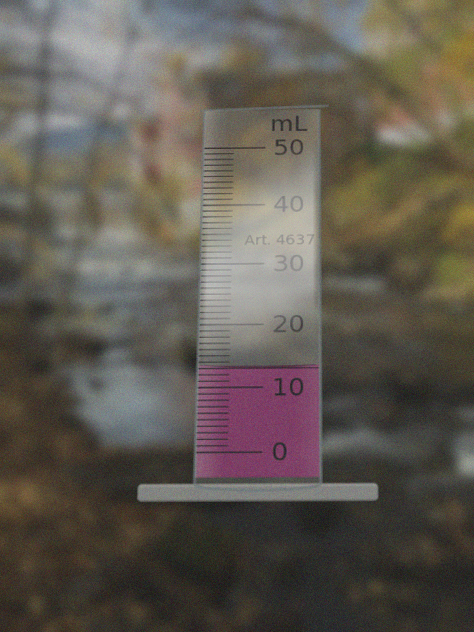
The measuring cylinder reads 13 mL
